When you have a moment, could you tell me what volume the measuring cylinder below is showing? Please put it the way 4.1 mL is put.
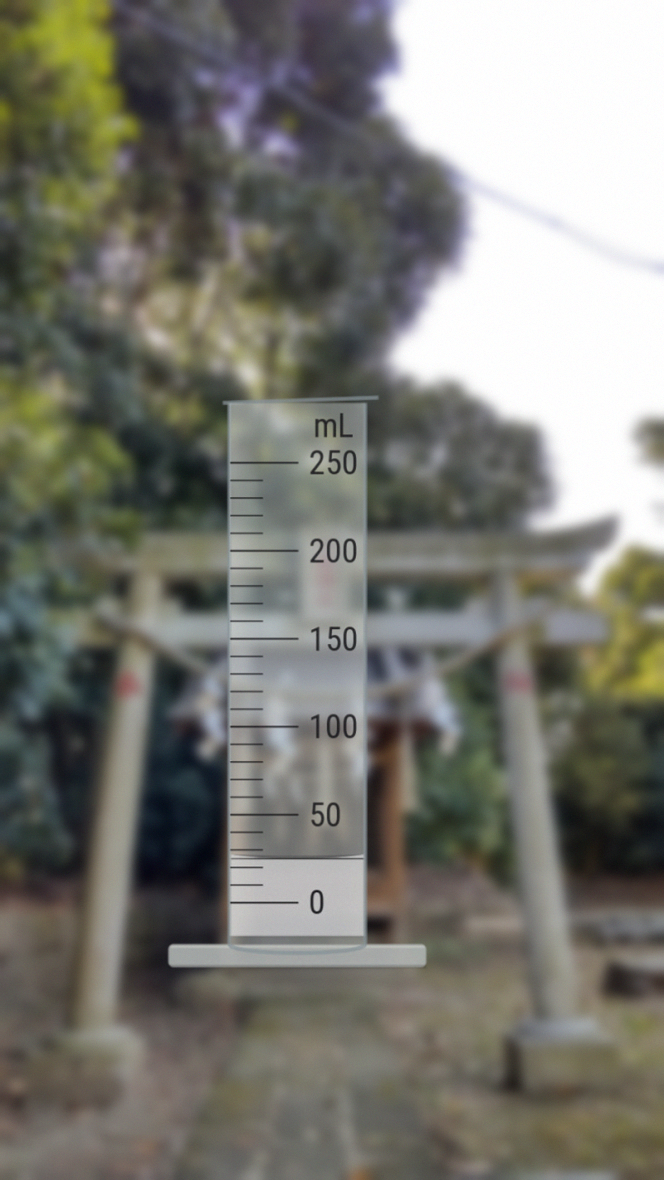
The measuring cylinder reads 25 mL
